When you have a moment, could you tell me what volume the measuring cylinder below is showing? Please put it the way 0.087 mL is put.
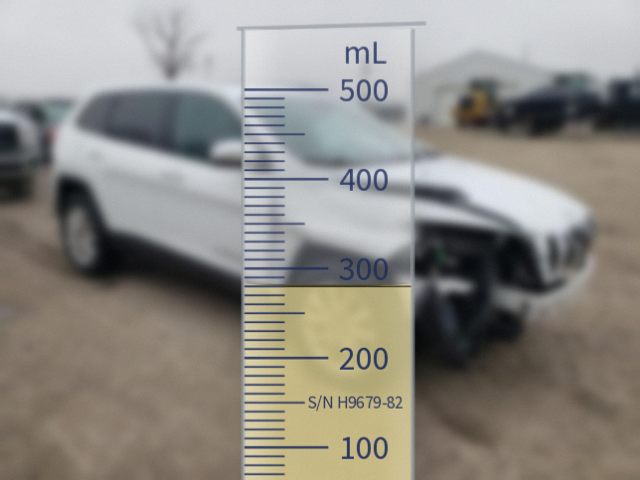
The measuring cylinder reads 280 mL
